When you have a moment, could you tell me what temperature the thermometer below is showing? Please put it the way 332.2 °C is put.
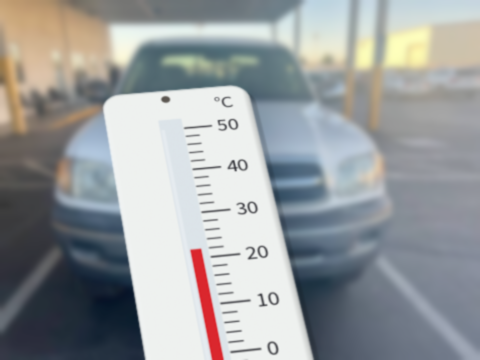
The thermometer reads 22 °C
